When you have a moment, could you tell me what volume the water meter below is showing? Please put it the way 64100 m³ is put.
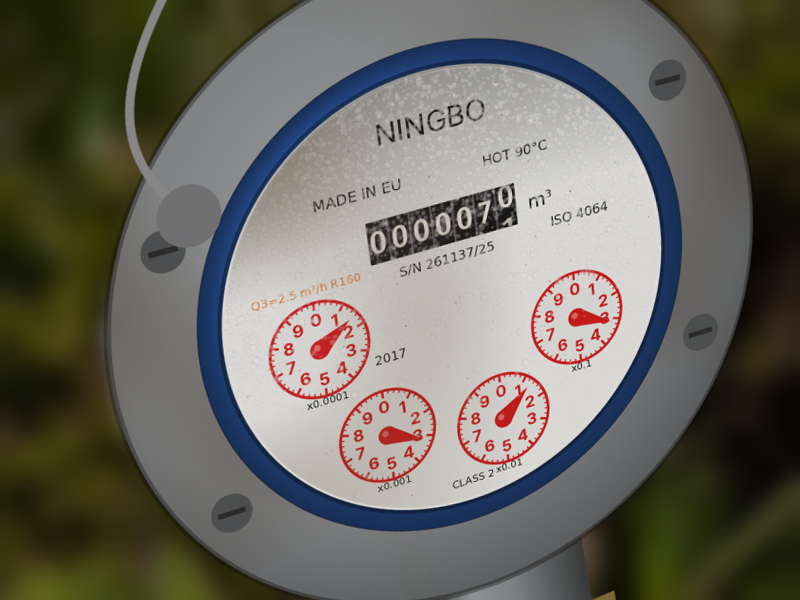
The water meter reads 70.3131 m³
